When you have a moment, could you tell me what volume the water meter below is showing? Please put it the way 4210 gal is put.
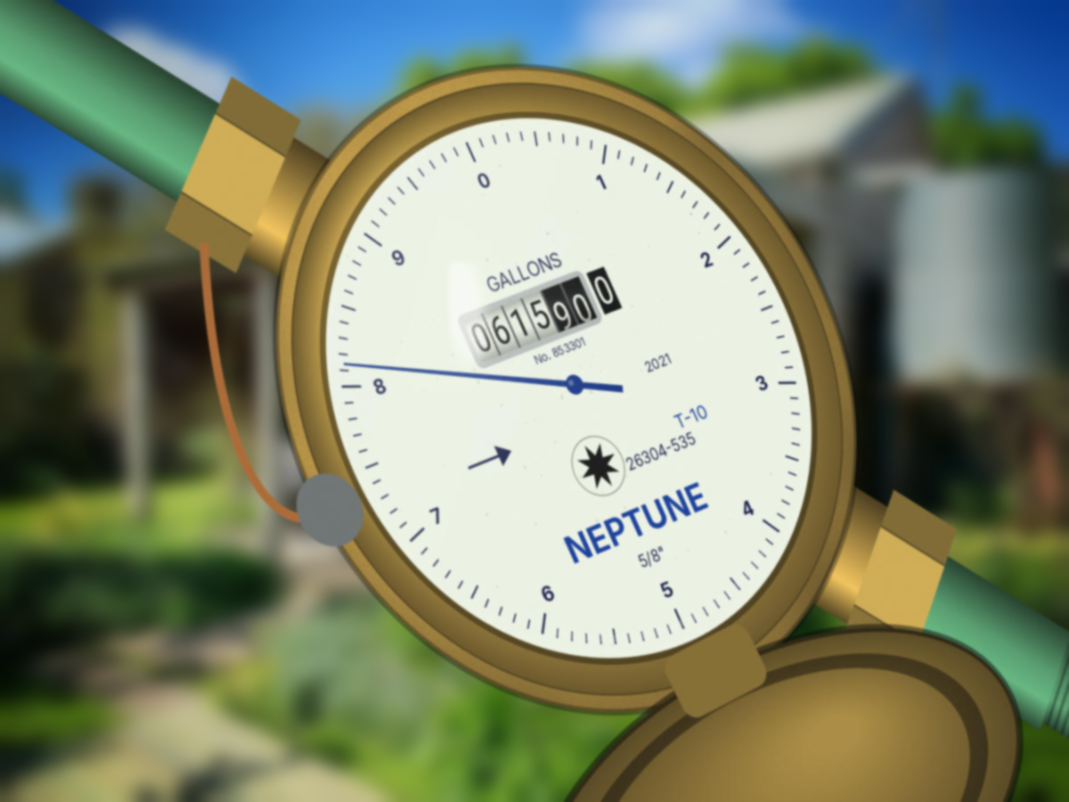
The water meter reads 615898.1 gal
